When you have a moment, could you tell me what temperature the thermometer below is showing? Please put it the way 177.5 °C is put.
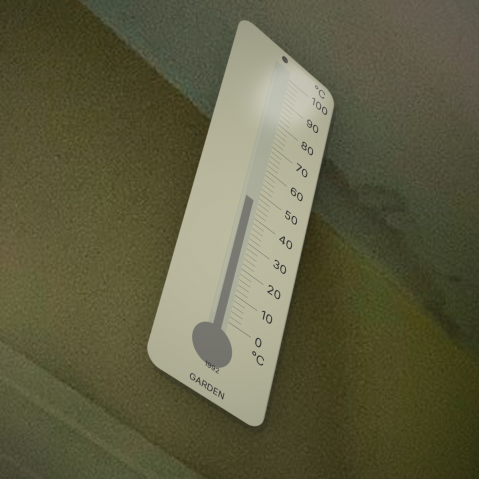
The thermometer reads 46 °C
